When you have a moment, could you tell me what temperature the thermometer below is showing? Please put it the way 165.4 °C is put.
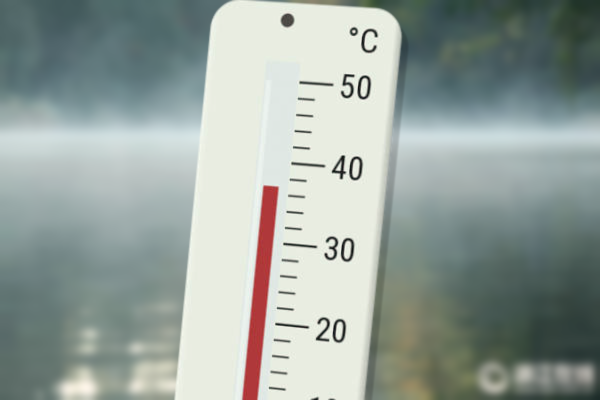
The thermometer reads 37 °C
